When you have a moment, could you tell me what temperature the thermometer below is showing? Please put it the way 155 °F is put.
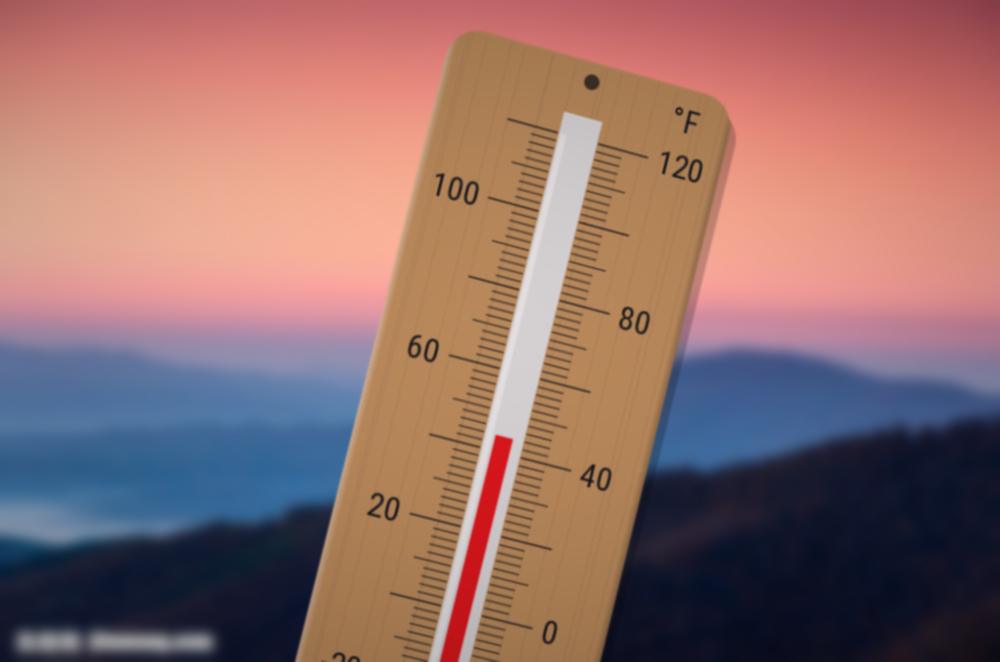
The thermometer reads 44 °F
